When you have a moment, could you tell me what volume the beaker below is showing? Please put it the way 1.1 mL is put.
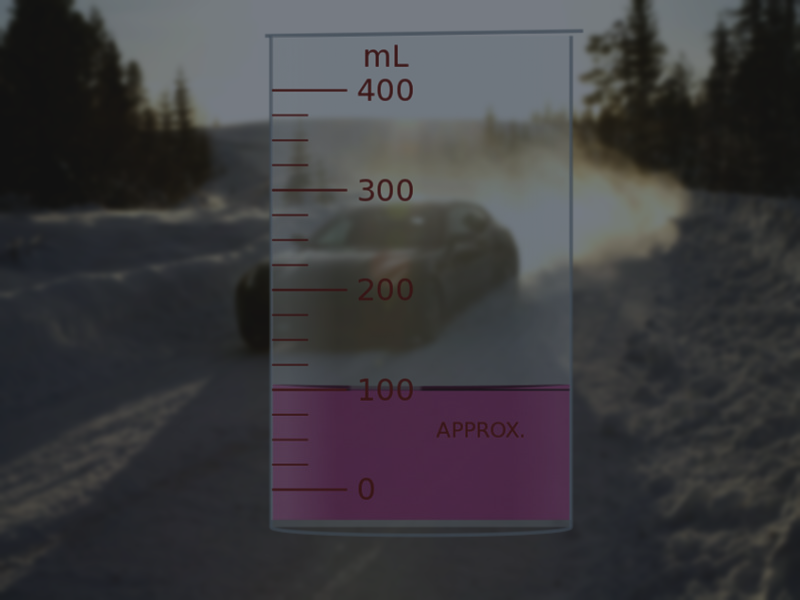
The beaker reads 100 mL
